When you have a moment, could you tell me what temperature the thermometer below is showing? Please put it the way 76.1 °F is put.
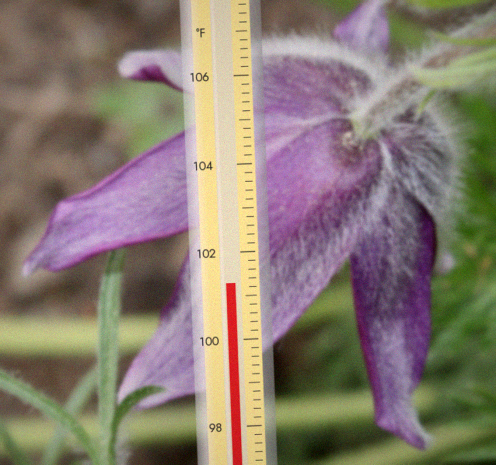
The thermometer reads 101.3 °F
